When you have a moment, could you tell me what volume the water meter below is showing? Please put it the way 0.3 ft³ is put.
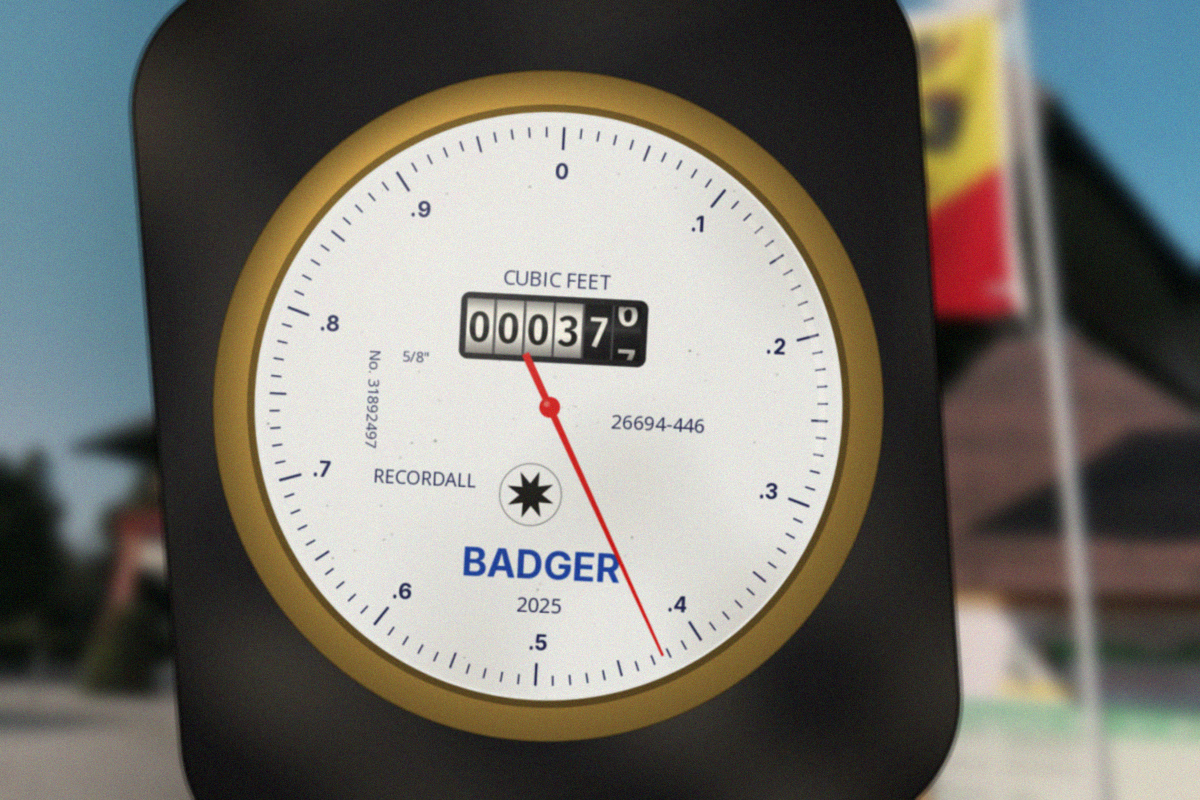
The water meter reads 376.42 ft³
